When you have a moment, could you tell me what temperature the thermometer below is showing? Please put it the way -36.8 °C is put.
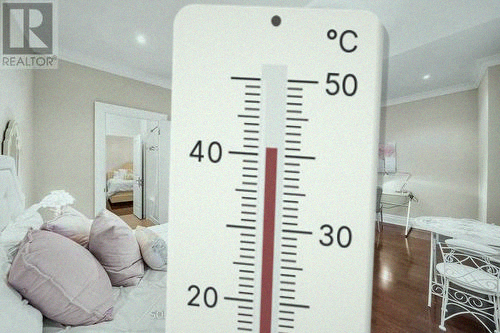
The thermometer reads 41 °C
